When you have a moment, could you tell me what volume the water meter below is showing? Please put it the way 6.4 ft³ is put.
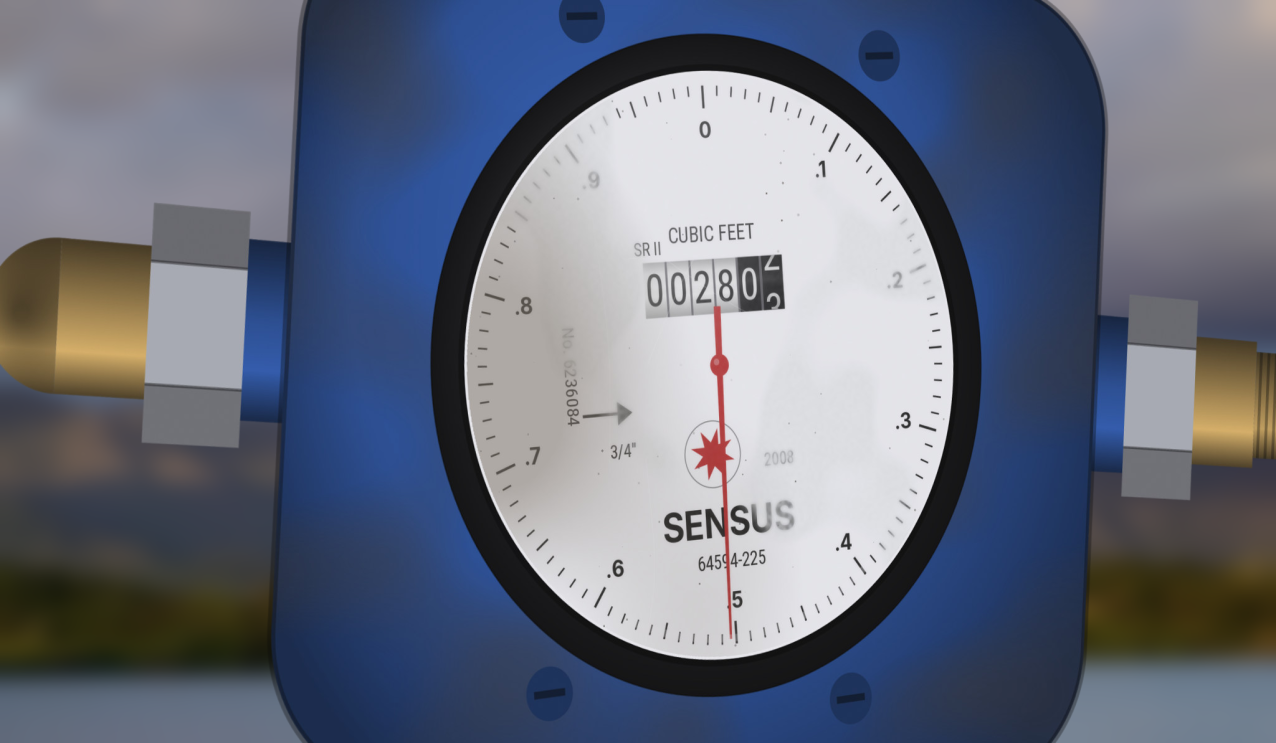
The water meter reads 2802.50 ft³
